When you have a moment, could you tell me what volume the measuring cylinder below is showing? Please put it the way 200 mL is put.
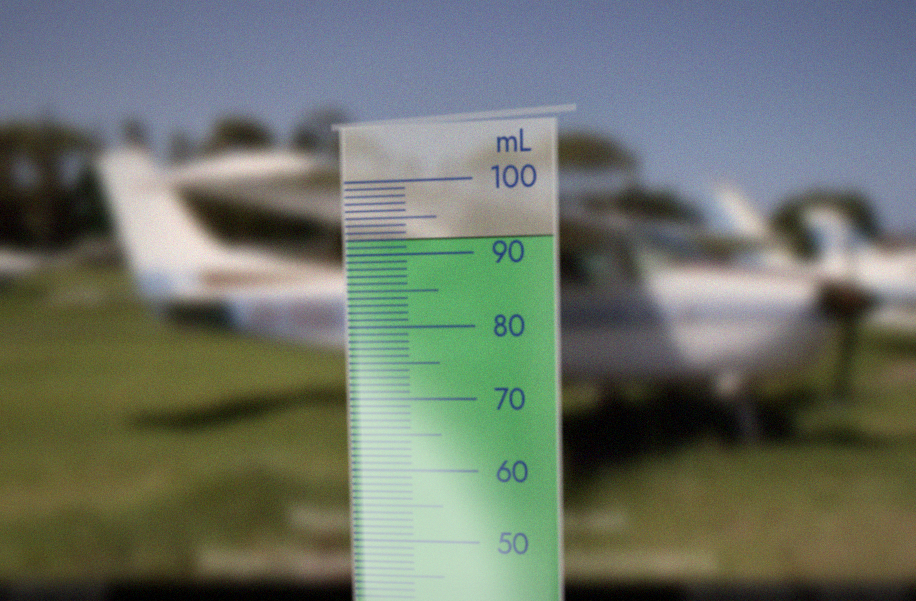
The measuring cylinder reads 92 mL
